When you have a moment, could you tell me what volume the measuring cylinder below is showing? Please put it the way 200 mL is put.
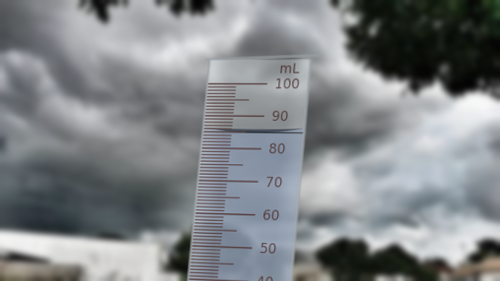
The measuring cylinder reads 85 mL
